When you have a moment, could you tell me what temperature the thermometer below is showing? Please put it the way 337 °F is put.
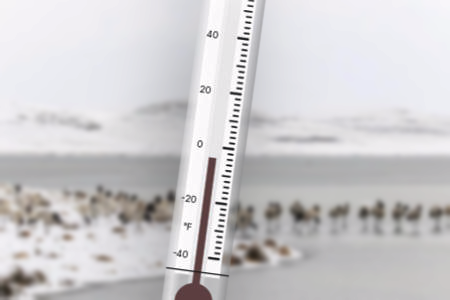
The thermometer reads -4 °F
